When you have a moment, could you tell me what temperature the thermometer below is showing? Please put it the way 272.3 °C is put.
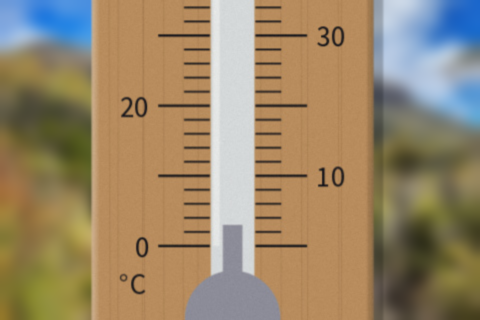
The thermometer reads 3 °C
